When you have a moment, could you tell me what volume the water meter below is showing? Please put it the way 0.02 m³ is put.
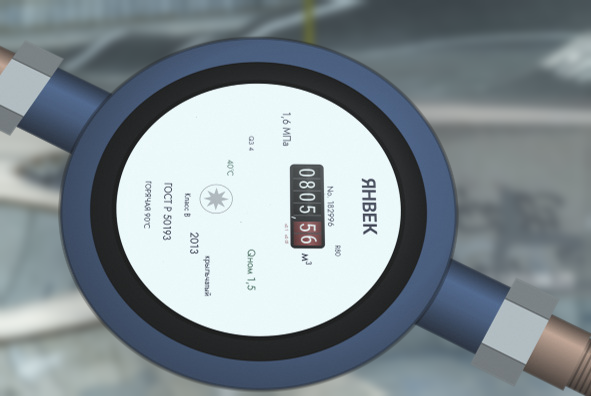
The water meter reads 805.56 m³
